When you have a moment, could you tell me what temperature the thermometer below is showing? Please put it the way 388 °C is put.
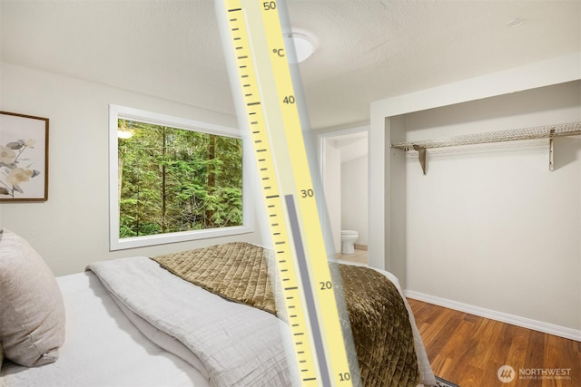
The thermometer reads 30 °C
